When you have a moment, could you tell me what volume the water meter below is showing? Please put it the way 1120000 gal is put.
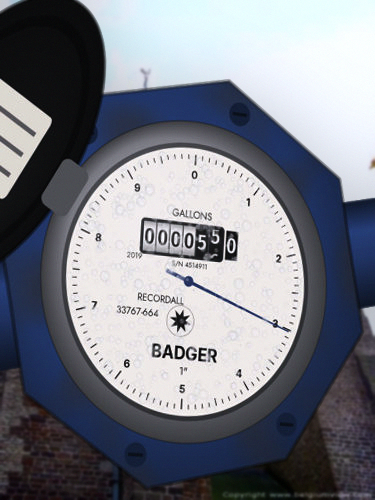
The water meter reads 553.0 gal
